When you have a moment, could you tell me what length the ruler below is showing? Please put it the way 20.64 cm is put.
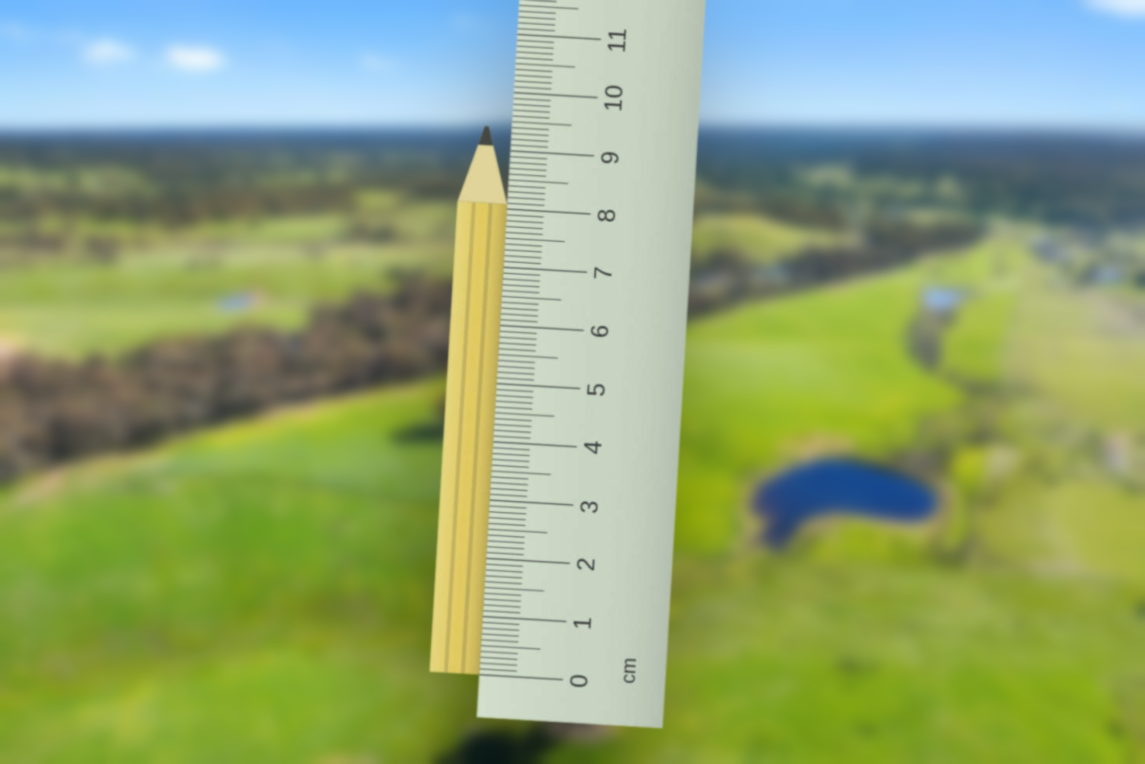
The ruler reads 9.4 cm
